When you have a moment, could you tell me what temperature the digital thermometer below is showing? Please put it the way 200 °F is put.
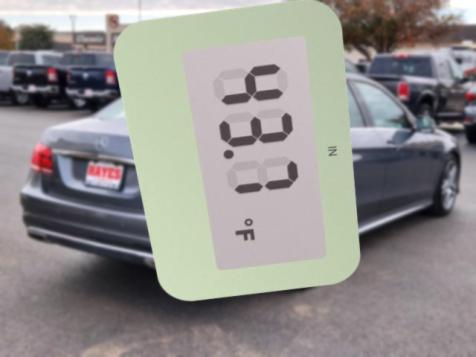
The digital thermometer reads 43.7 °F
